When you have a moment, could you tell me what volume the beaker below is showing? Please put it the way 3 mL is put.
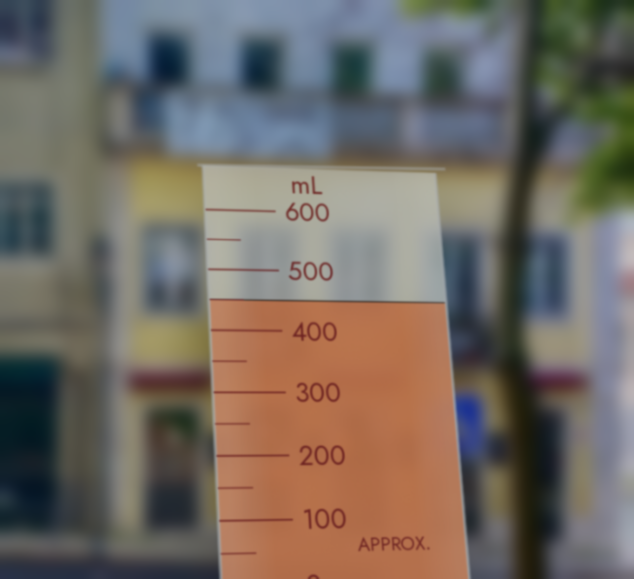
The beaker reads 450 mL
